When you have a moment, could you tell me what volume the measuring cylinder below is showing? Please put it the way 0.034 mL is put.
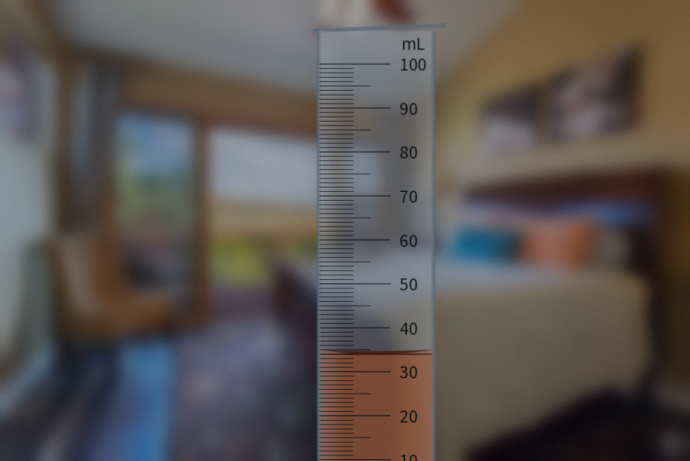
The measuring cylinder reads 34 mL
